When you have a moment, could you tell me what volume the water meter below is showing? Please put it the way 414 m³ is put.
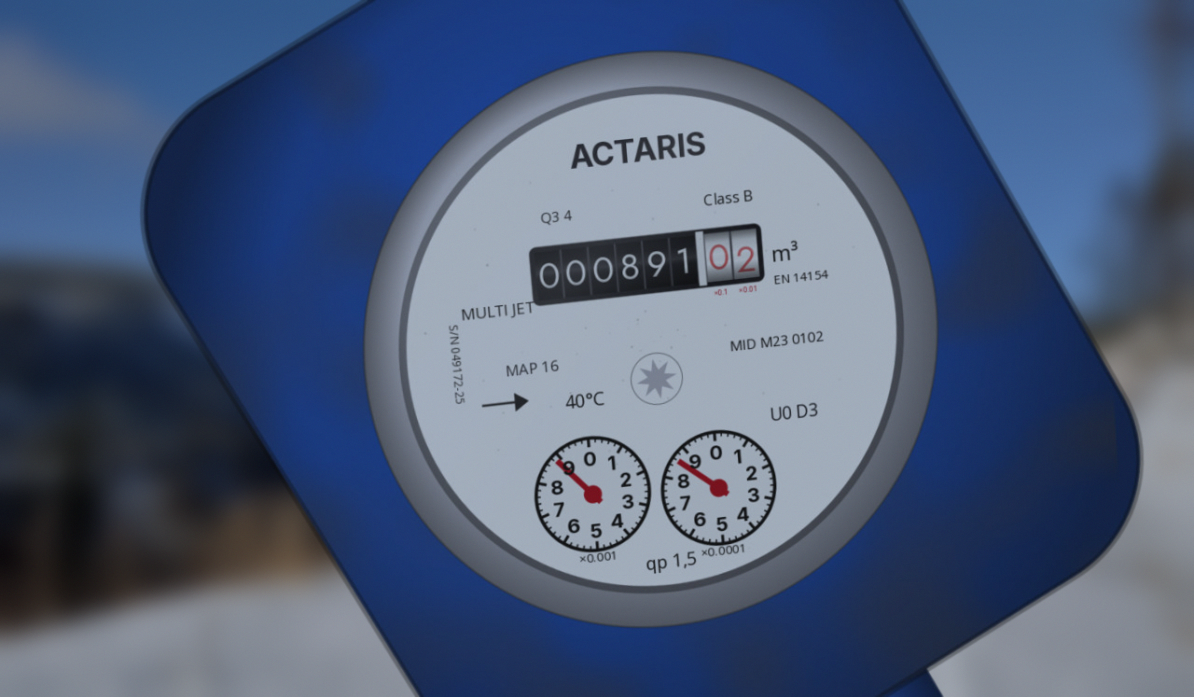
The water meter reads 891.0188 m³
